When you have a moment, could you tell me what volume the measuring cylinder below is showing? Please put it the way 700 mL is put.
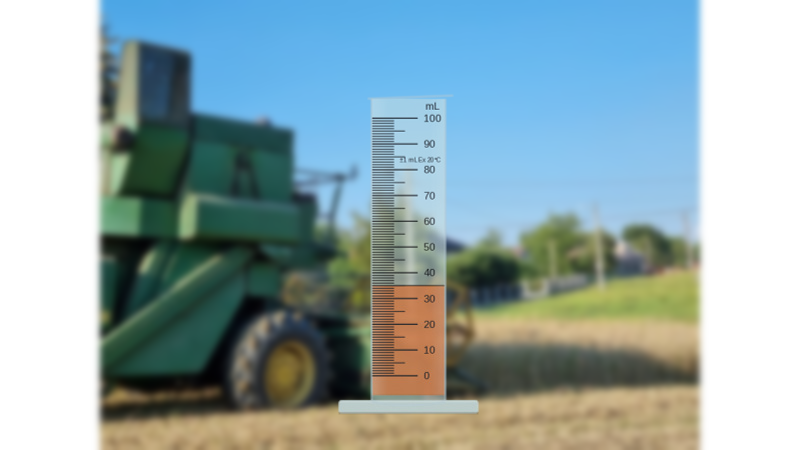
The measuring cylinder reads 35 mL
